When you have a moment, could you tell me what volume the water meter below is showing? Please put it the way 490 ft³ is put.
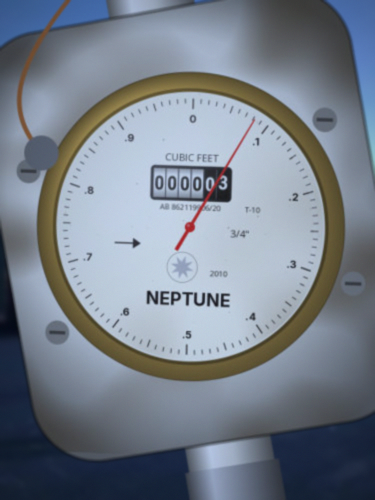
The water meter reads 3.08 ft³
